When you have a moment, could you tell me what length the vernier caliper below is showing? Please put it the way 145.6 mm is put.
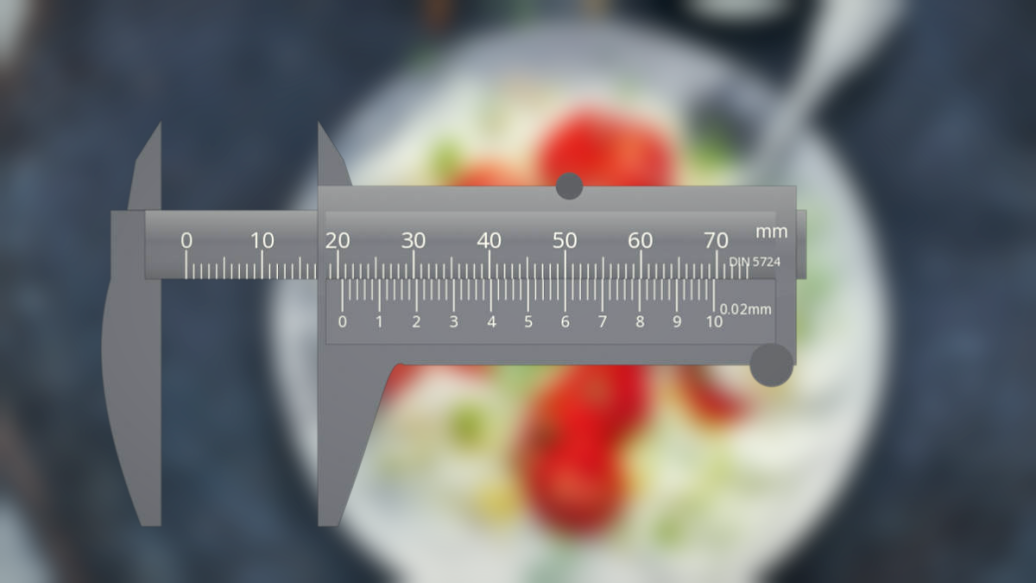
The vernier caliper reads 20.6 mm
